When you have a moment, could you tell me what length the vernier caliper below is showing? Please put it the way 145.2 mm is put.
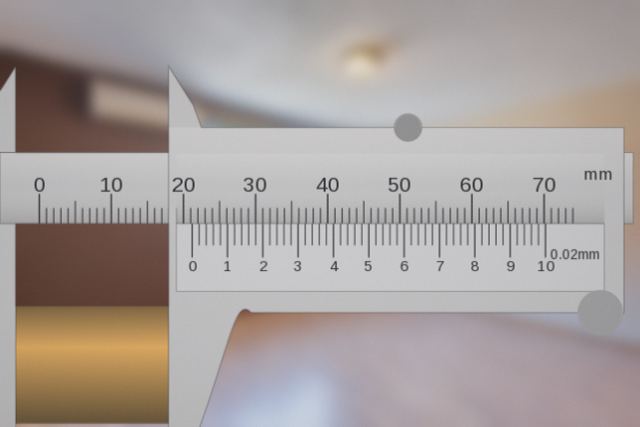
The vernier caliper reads 21.2 mm
